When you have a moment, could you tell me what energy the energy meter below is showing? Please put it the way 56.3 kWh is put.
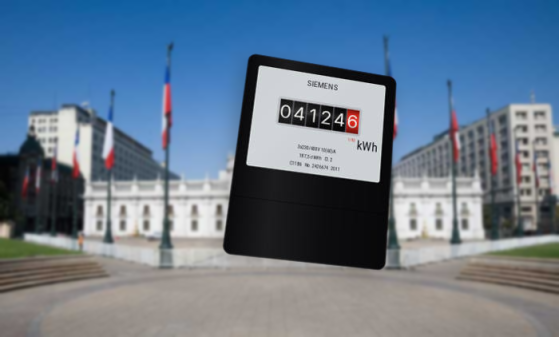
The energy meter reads 4124.6 kWh
